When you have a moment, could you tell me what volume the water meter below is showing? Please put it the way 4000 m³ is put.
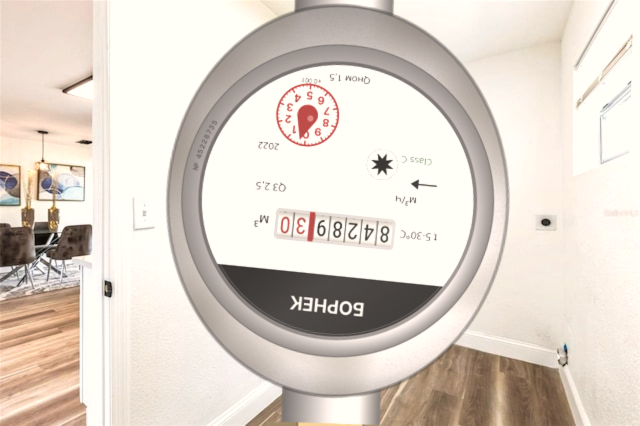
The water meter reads 84289.300 m³
